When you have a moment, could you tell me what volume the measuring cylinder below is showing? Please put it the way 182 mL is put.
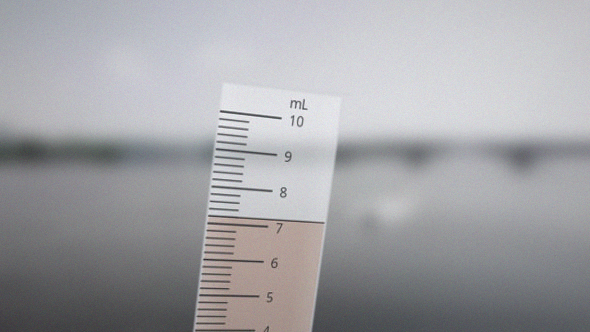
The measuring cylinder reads 7.2 mL
